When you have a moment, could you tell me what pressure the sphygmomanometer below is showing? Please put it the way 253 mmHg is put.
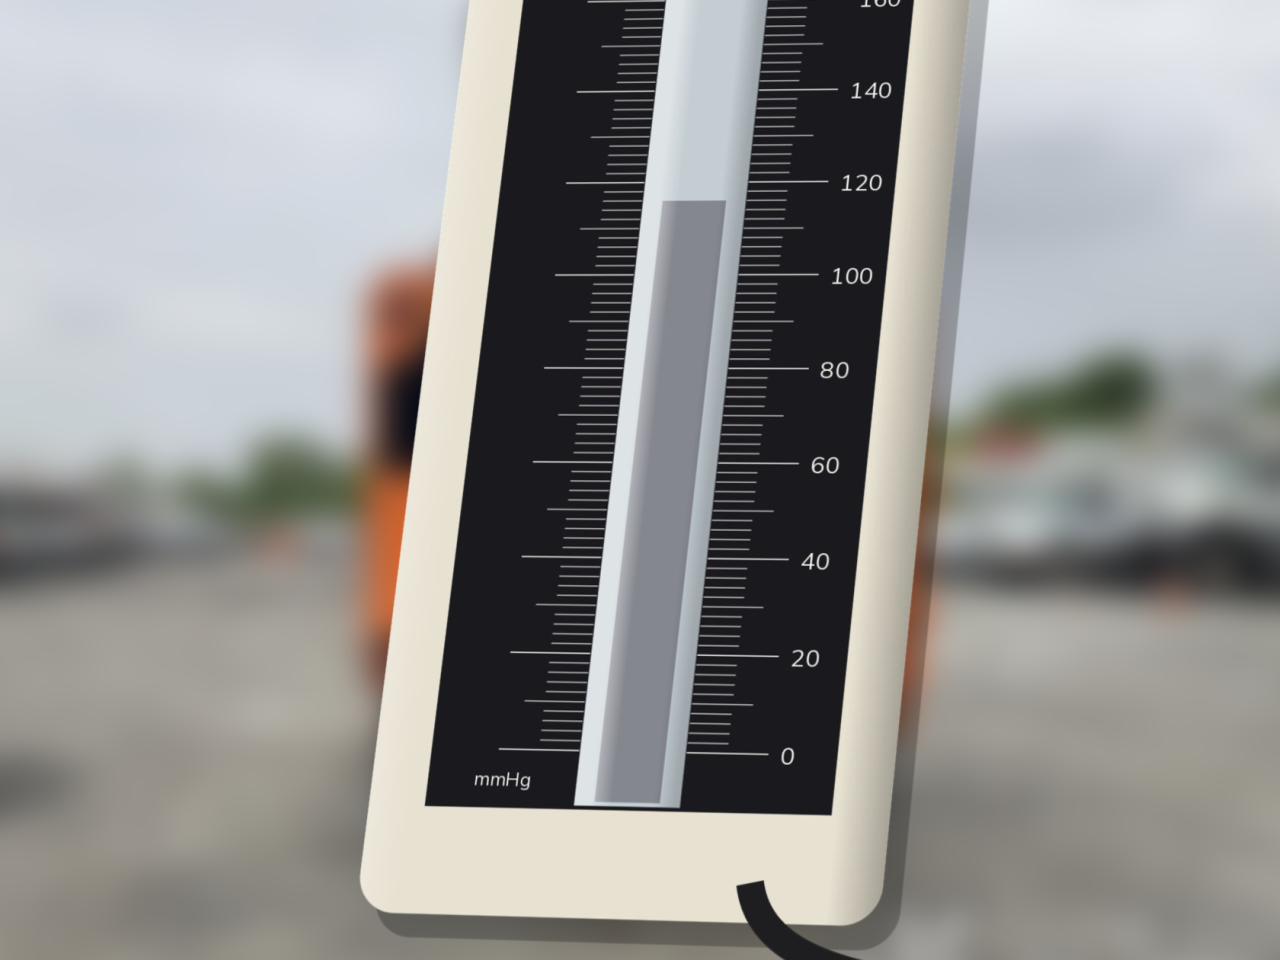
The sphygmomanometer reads 116 mmHg
